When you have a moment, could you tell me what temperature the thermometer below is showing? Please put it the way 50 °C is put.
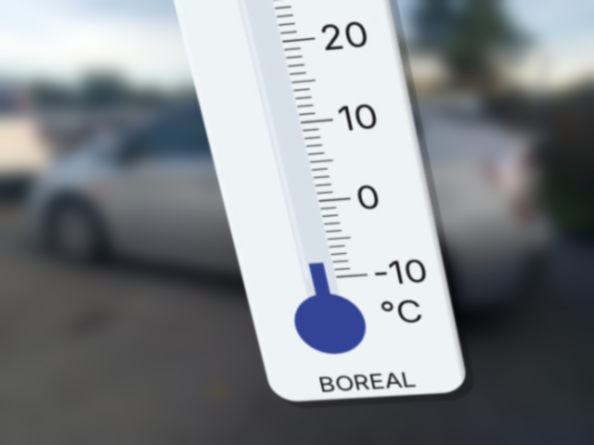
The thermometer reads -8 °C
